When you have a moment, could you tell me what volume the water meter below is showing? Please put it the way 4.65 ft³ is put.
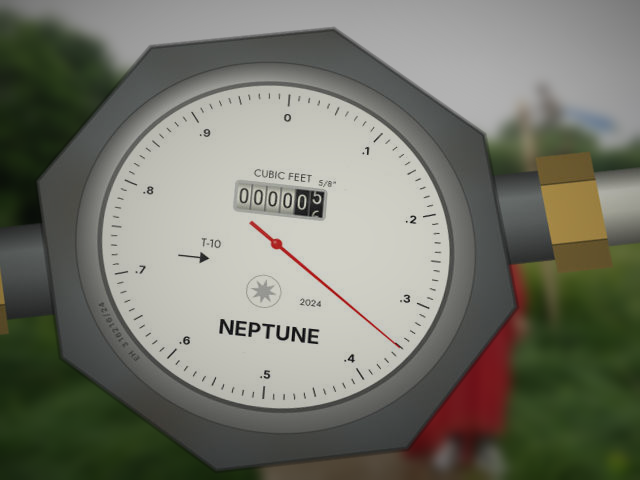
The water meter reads 5.35 ft³
